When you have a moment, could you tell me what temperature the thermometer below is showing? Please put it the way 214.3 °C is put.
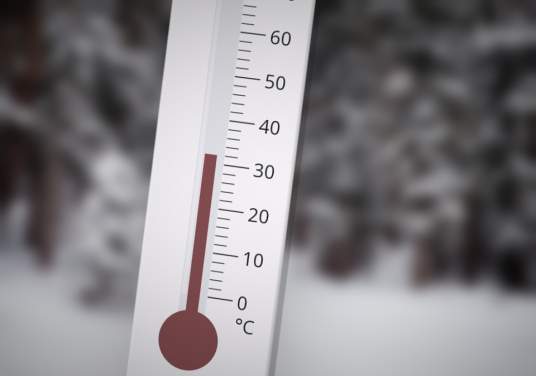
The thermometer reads 32 °C
